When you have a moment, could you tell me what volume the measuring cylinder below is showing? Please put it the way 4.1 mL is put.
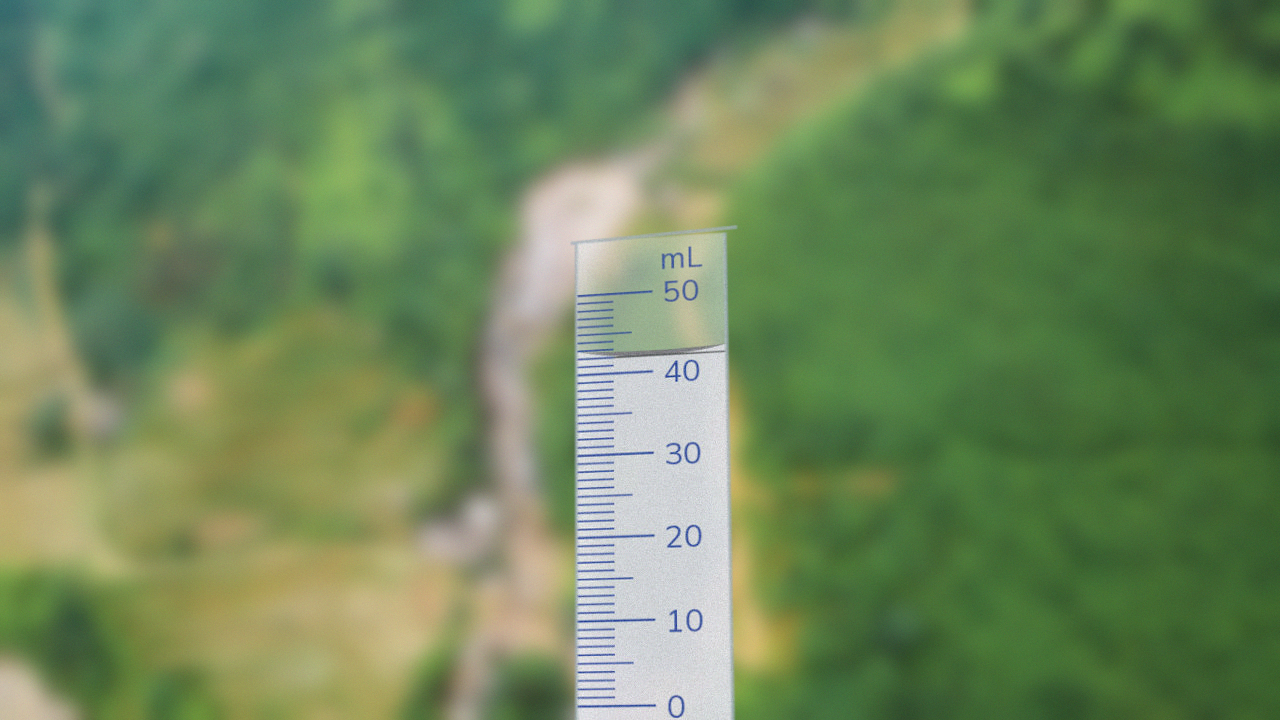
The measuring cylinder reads 42 mL
